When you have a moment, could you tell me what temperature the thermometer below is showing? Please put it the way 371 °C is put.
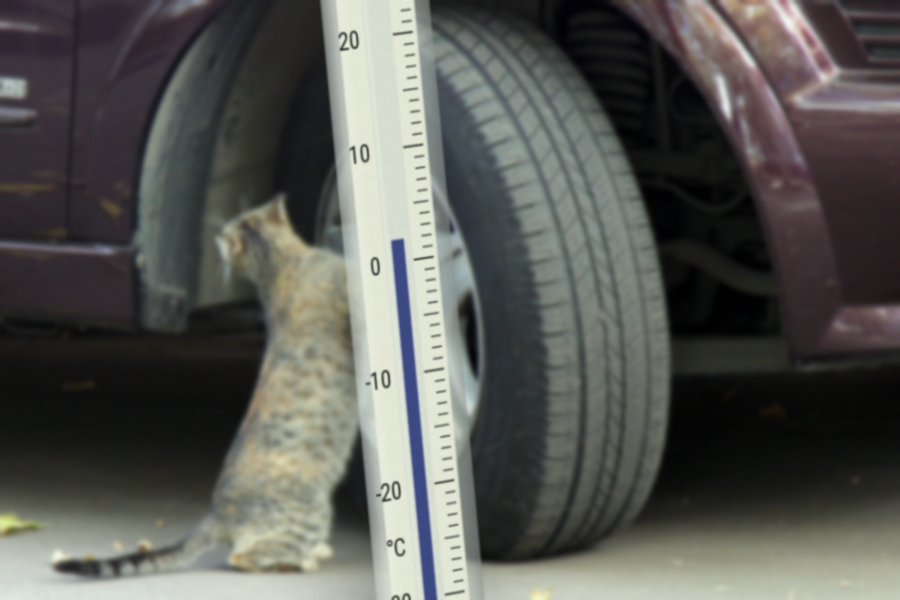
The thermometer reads 2 °C
